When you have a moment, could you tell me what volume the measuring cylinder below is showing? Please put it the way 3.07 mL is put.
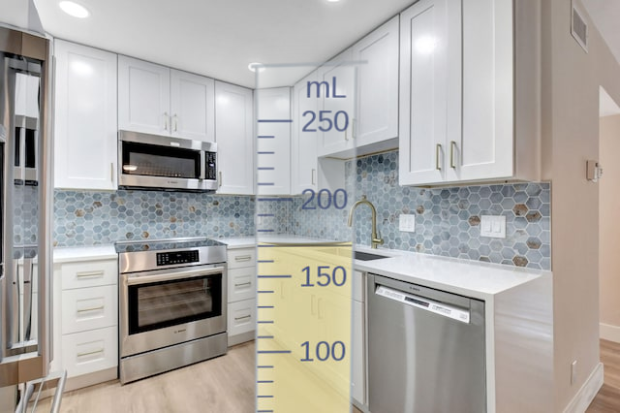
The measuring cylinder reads 170 mL
